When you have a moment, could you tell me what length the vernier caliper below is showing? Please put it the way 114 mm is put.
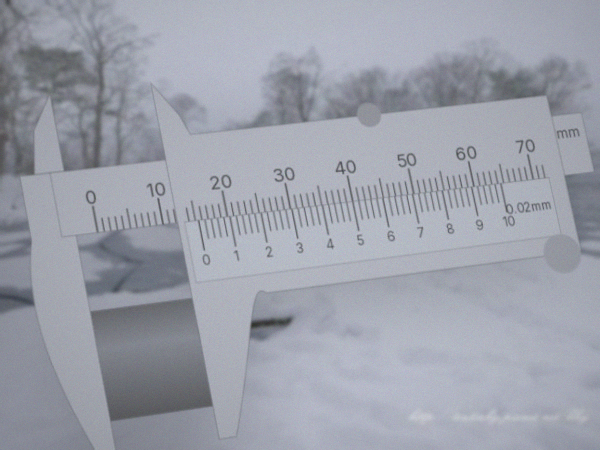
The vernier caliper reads 15.5 mm
